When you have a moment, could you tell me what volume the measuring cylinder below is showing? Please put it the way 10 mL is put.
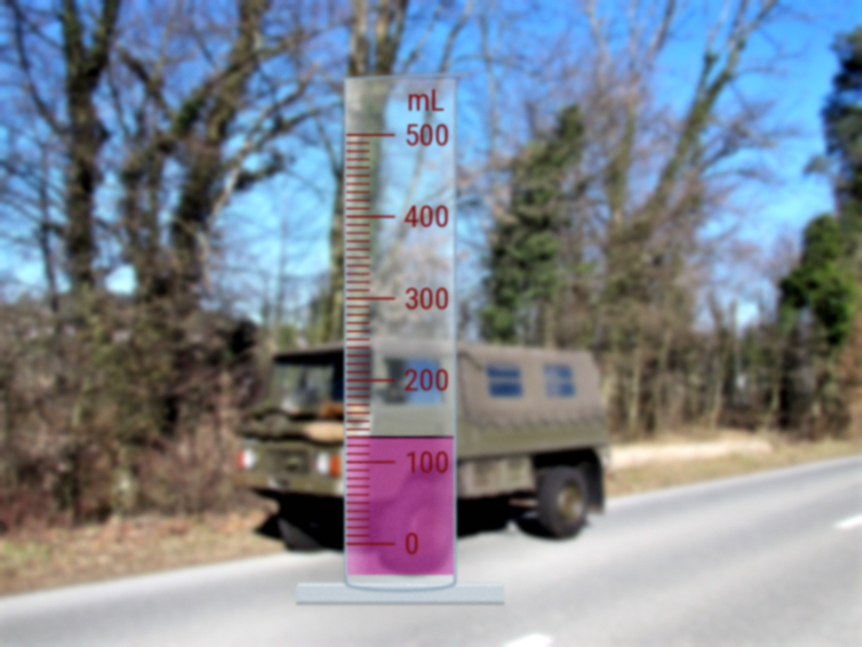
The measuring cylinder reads 130 mL
